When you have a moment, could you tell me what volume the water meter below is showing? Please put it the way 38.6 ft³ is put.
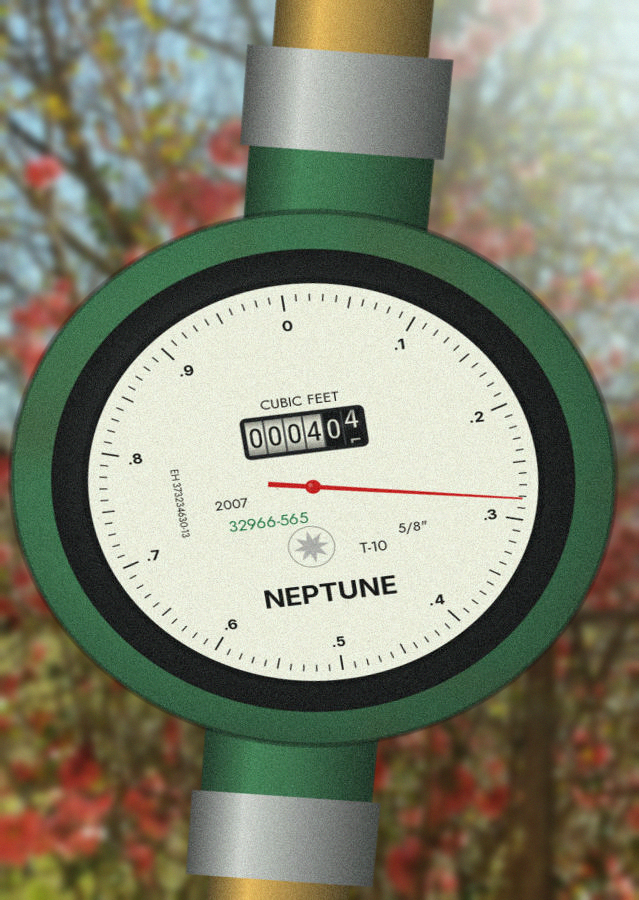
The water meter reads 404.28 ft³
